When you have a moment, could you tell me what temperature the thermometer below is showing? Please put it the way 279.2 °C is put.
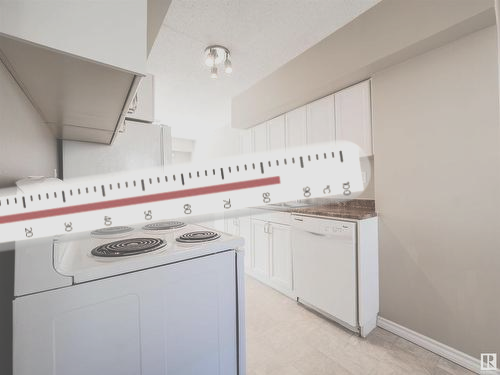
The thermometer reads 84 °C
